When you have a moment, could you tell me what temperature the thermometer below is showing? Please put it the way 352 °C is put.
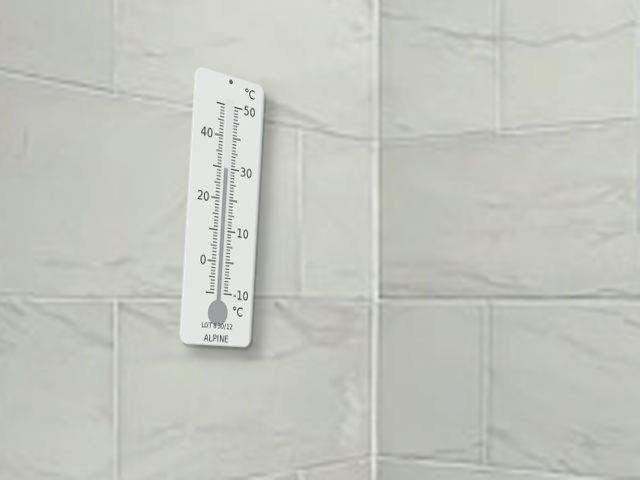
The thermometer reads 30 °C
